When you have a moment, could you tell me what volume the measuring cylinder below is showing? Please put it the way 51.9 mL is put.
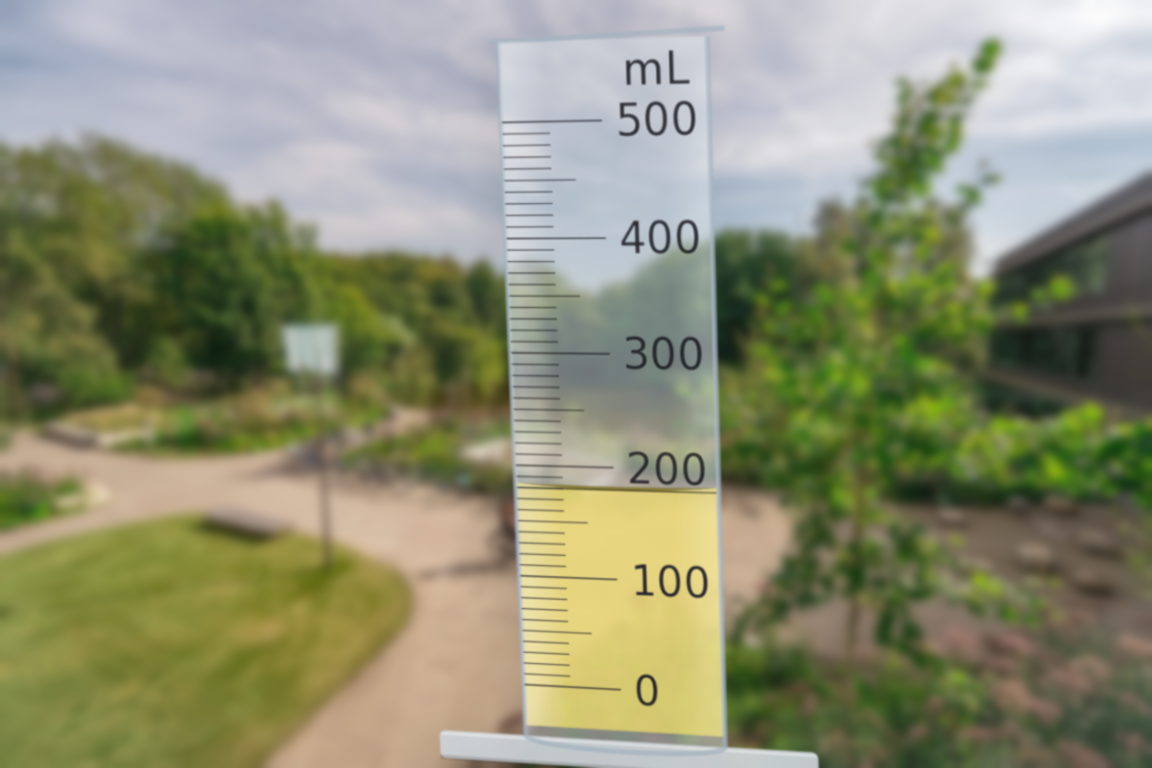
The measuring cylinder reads 180 mL
